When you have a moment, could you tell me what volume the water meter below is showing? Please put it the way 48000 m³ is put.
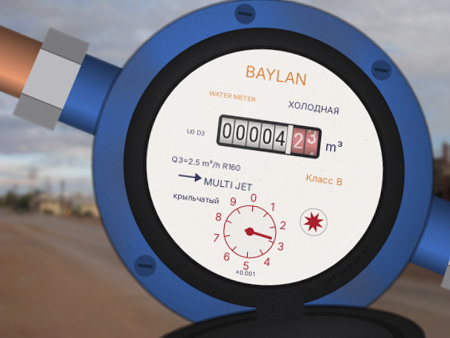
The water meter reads 4.232 m³
